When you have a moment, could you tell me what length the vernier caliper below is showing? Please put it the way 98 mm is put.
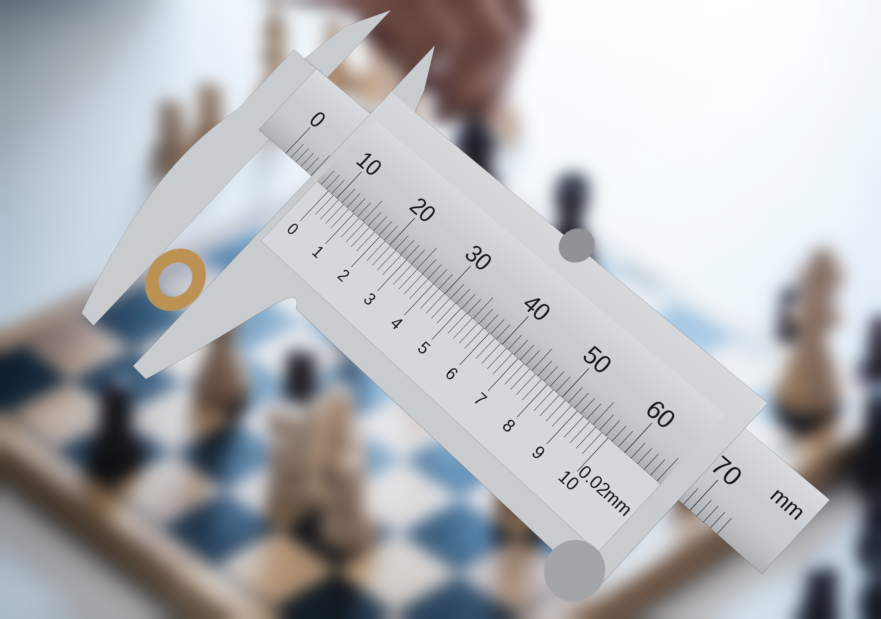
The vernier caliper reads 8.4 mm
